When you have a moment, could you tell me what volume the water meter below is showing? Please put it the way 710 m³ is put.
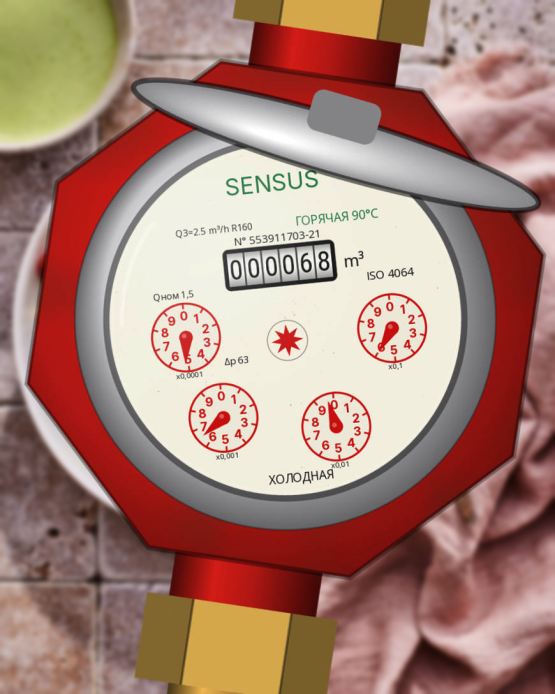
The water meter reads 68.5965 m³
